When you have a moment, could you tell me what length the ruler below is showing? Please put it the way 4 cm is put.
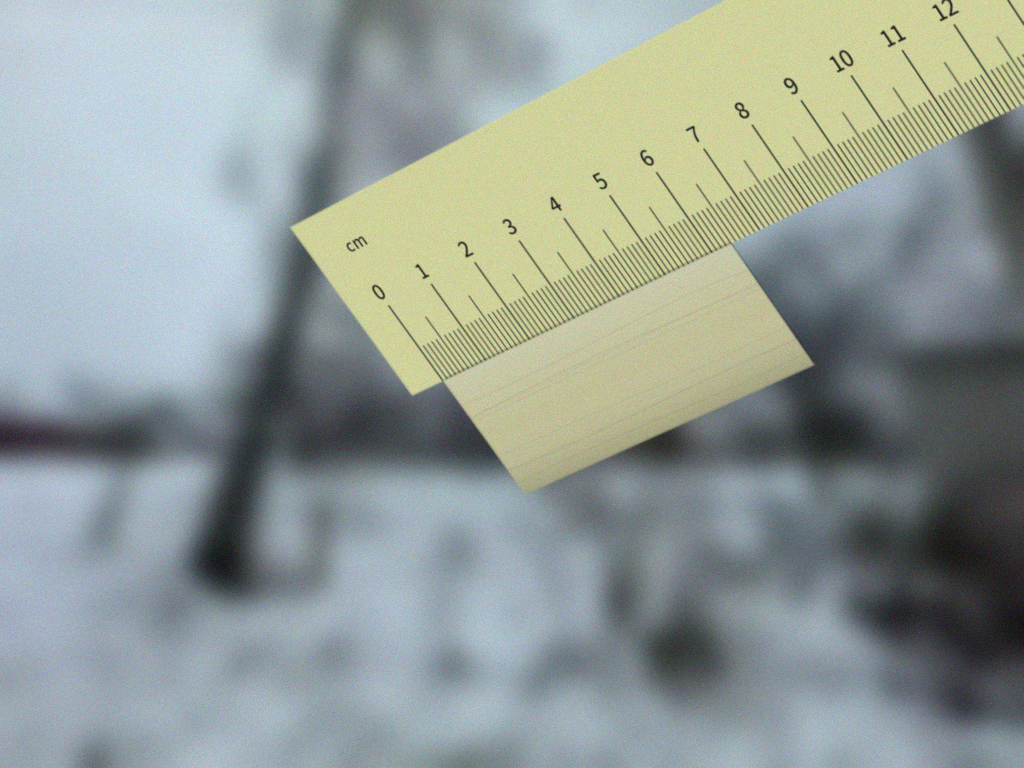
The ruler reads 6.4 cm
